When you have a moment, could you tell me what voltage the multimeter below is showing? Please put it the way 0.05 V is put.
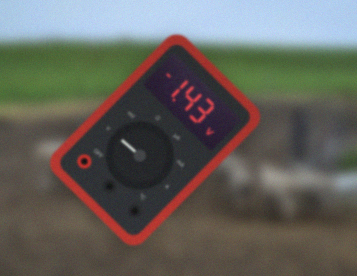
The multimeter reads -1.43 V
